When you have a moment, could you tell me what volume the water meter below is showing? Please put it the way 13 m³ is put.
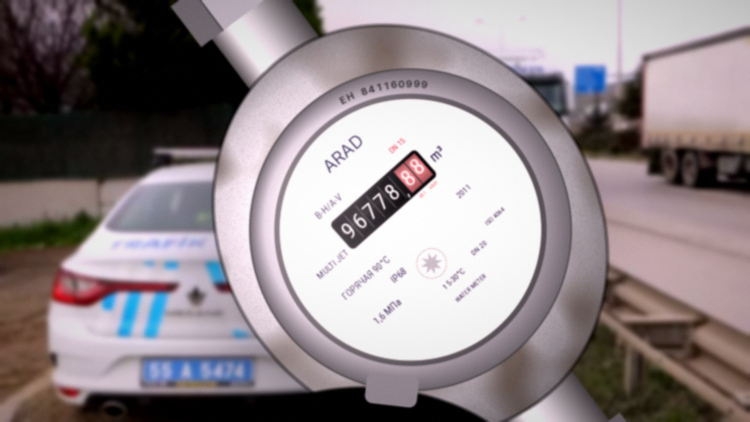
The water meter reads 96778.88 m³
